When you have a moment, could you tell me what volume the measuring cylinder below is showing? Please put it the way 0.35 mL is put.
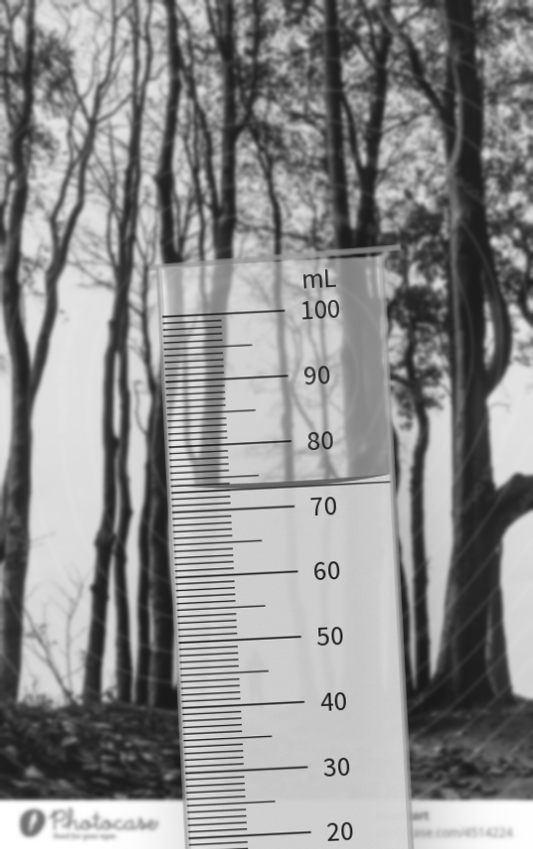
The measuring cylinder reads 73 mL
